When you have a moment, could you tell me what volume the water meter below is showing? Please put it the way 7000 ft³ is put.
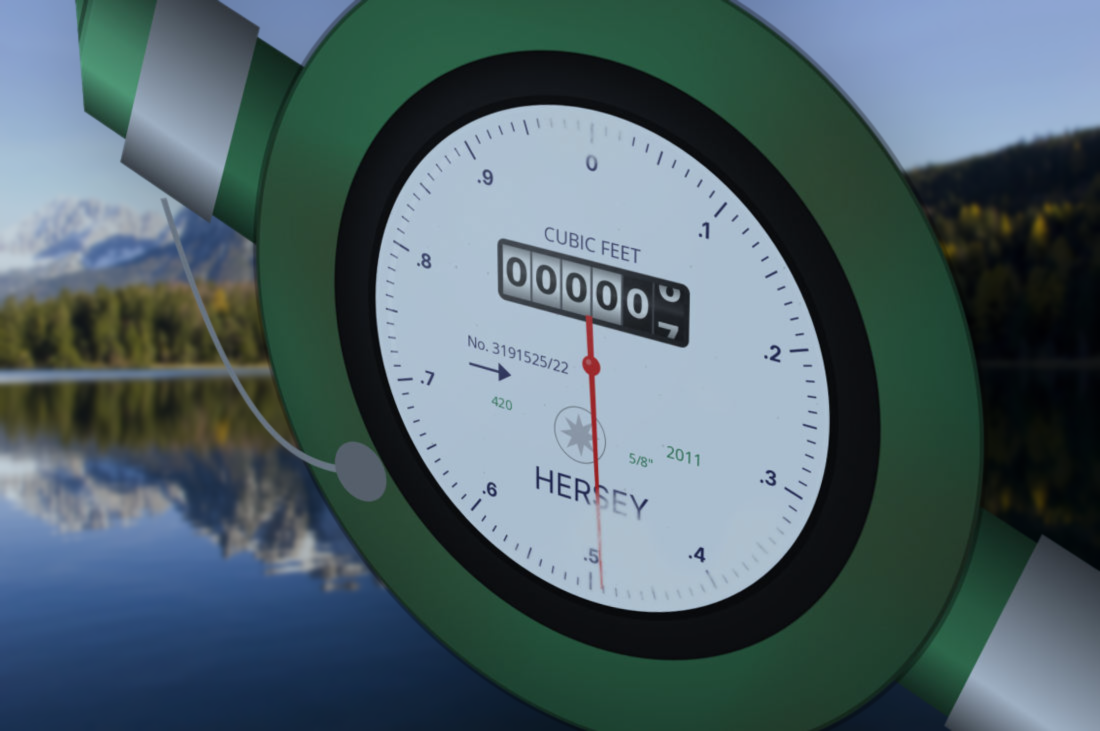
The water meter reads 6.49 ft³
